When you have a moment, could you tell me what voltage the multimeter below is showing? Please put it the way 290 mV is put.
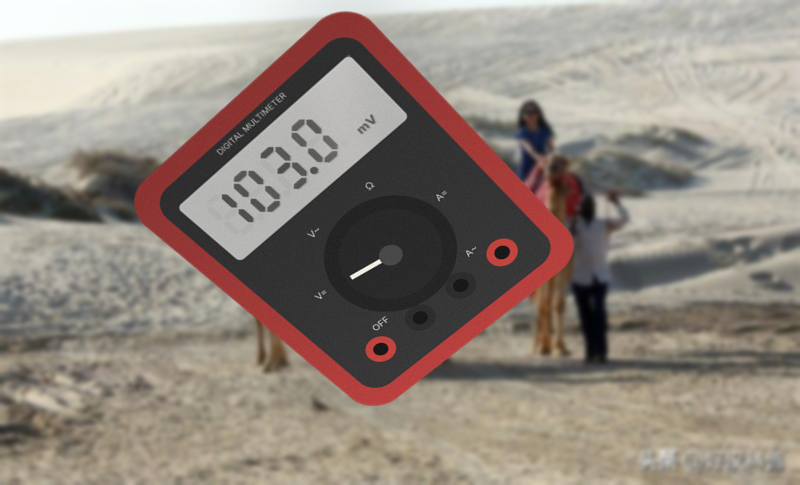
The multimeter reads 103.0 mV
